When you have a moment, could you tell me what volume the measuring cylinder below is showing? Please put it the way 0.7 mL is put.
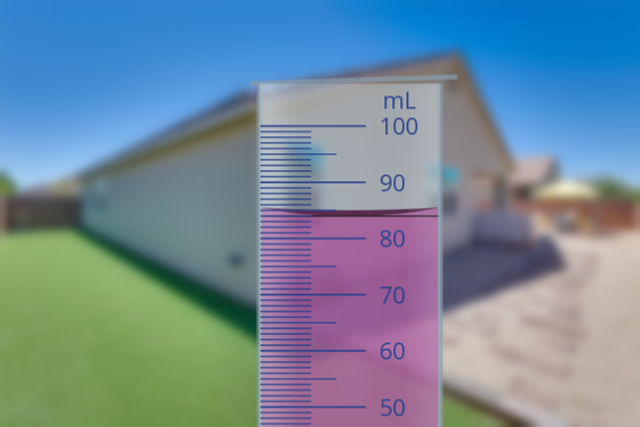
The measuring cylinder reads 84 mL
